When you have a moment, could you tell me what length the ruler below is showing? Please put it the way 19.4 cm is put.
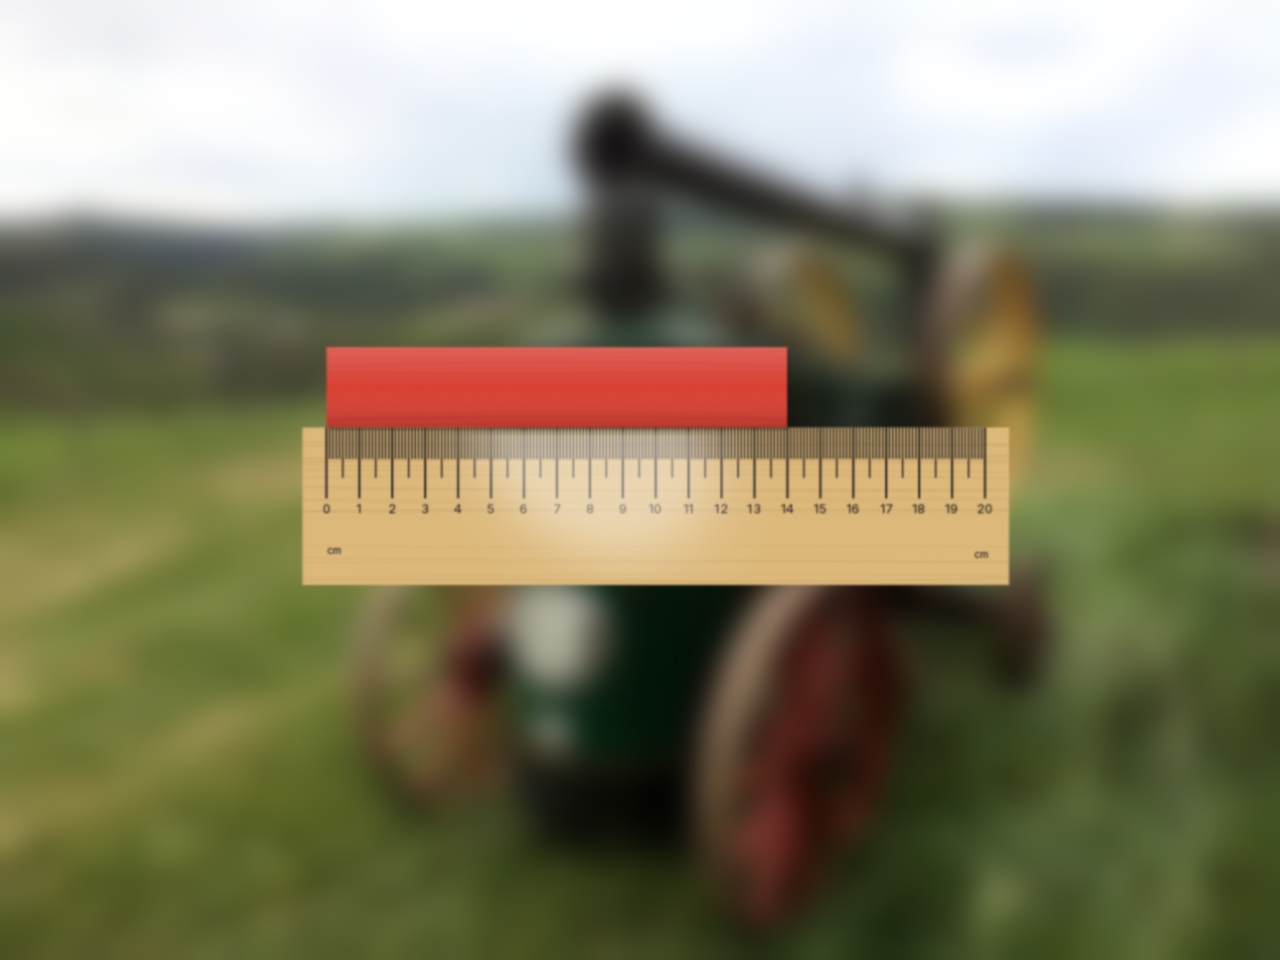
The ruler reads 14 cm
